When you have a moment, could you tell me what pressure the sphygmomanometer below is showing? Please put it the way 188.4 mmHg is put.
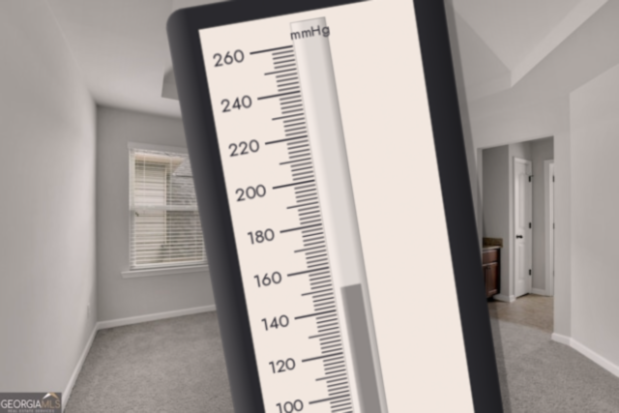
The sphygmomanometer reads 150 mmHg
